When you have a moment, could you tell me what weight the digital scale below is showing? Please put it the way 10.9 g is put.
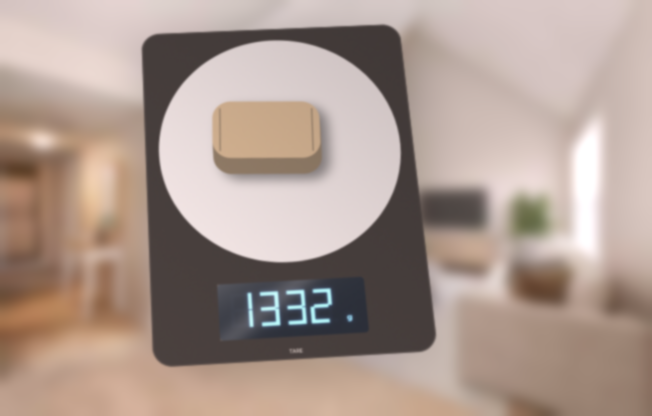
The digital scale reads 1332 g
